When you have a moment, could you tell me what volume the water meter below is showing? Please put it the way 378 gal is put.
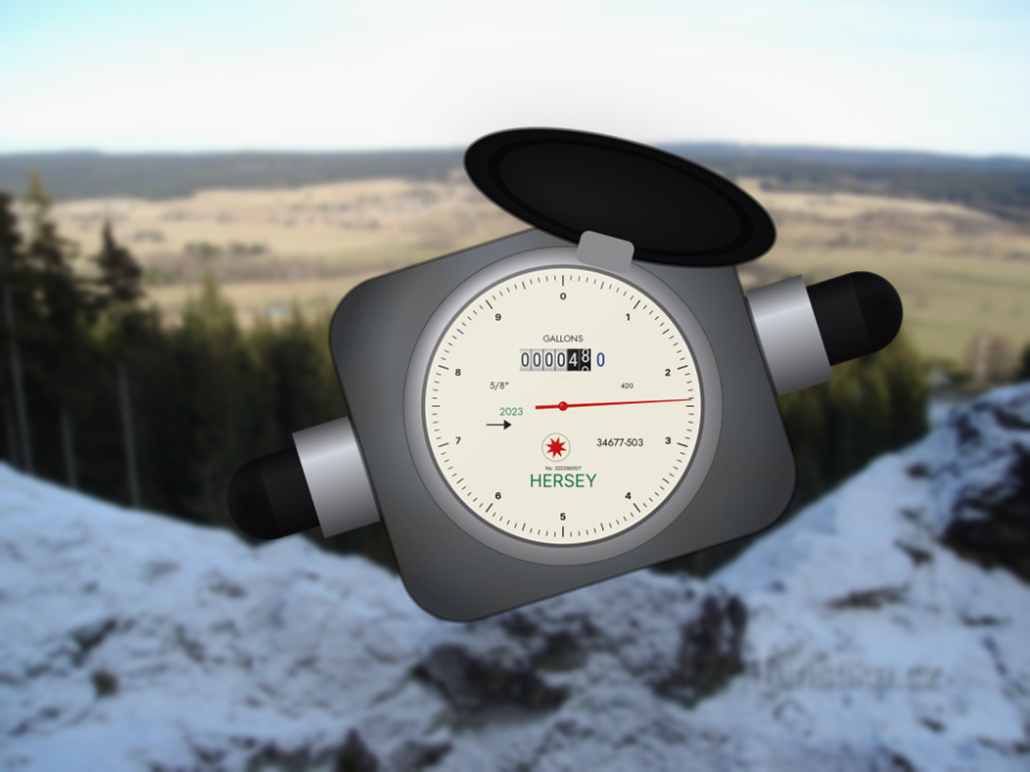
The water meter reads 482.4 gal
